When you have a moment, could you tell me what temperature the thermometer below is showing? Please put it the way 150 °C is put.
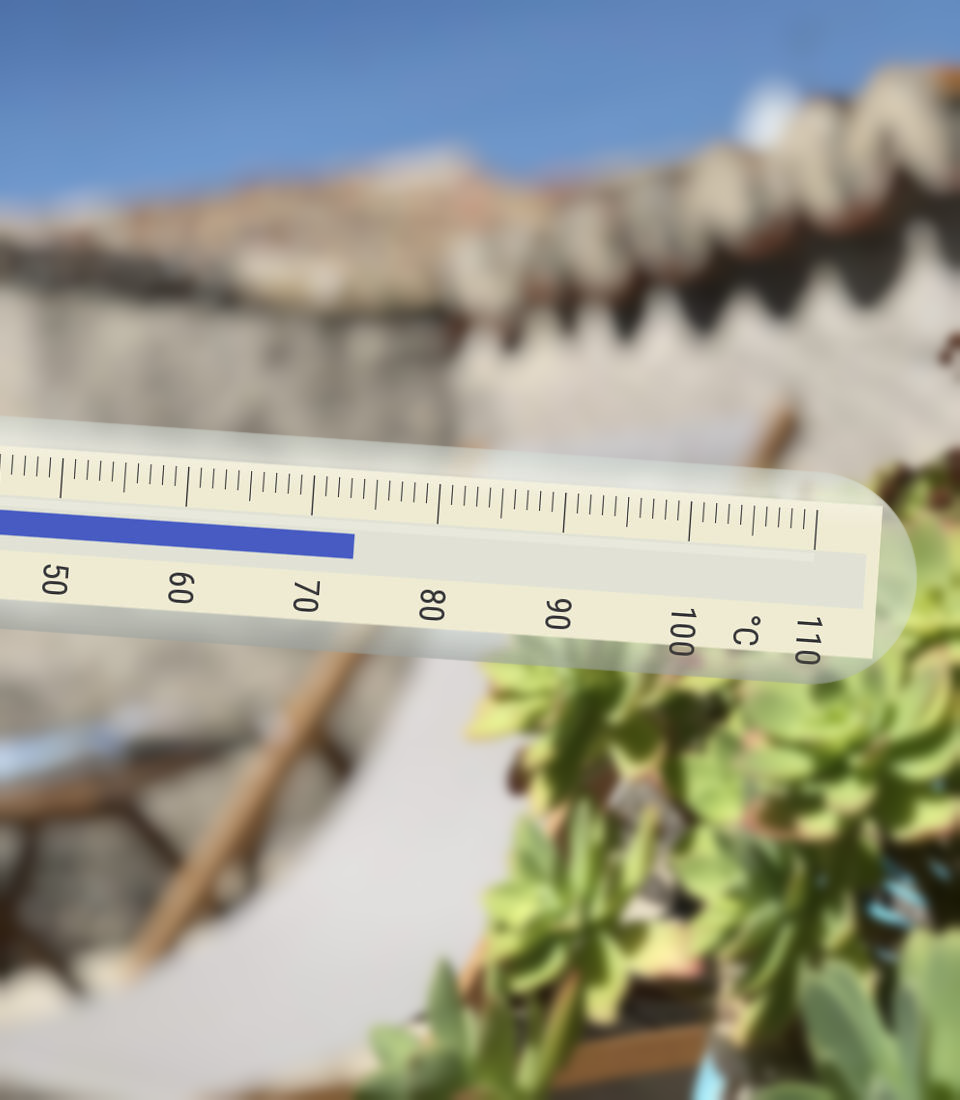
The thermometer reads 73.5 °C
